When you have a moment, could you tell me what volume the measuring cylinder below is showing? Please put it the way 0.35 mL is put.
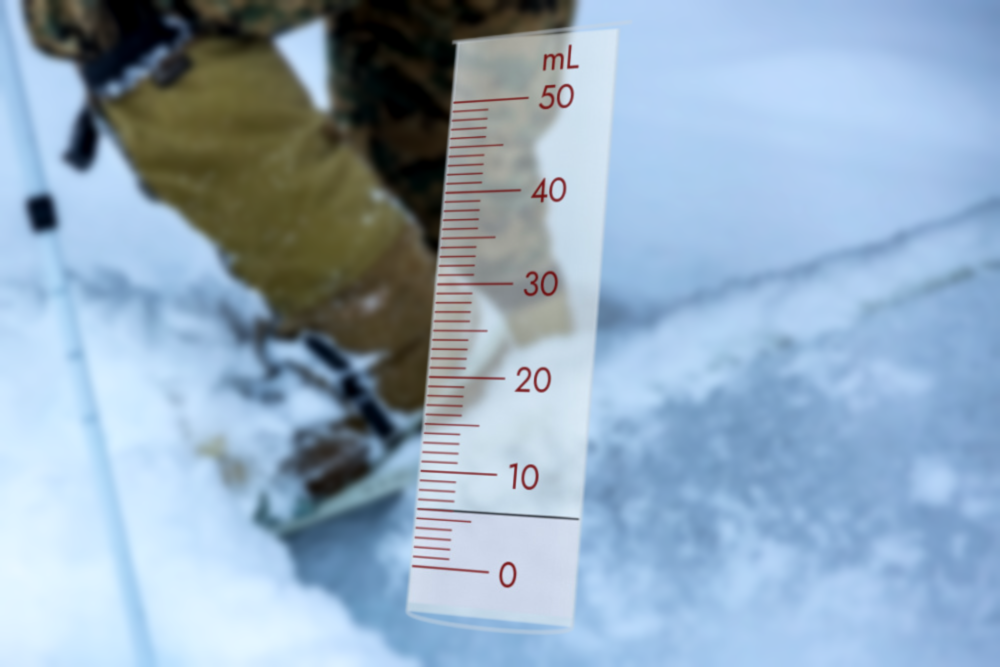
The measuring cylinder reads 6 mL
